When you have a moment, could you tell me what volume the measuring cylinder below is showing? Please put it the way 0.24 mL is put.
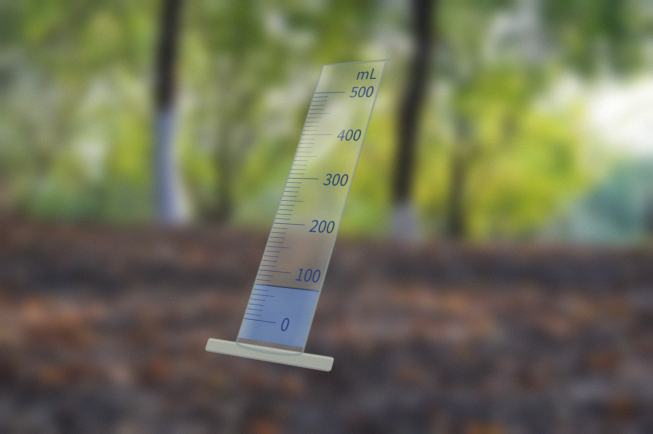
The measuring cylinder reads 70 mL
